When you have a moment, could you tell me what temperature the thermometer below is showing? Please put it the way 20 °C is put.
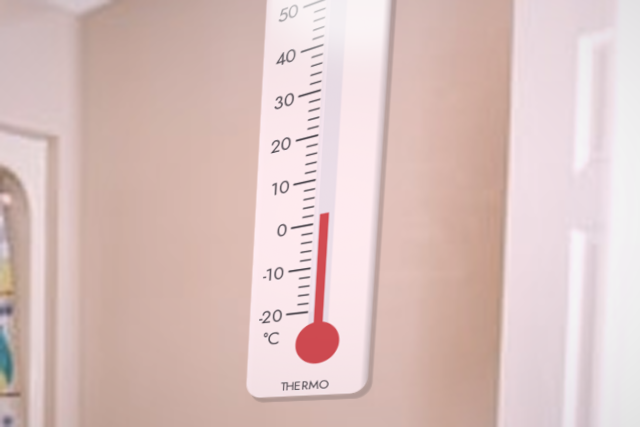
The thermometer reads 2 °C
